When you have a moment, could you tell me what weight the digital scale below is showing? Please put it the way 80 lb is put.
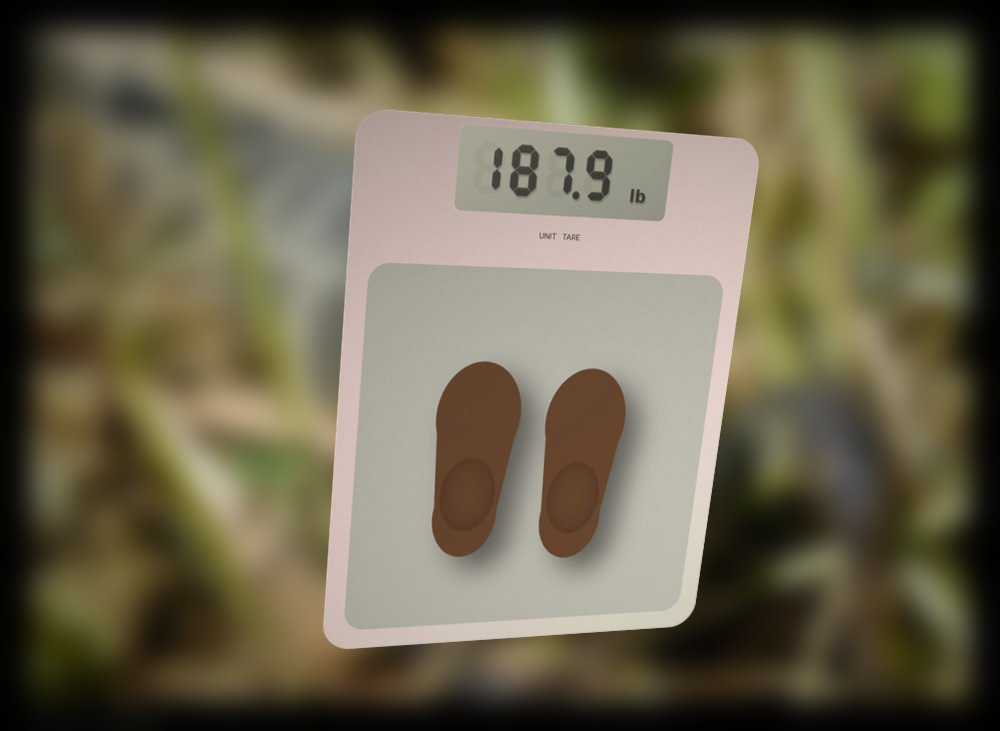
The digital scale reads 187.9 lb
